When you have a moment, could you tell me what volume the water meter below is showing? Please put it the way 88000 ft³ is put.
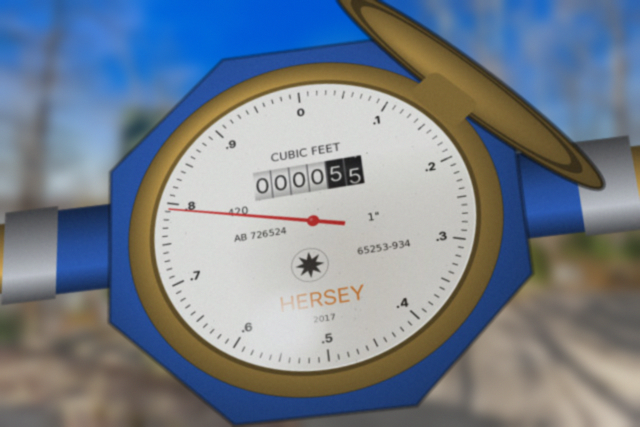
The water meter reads 54.79 ft³
